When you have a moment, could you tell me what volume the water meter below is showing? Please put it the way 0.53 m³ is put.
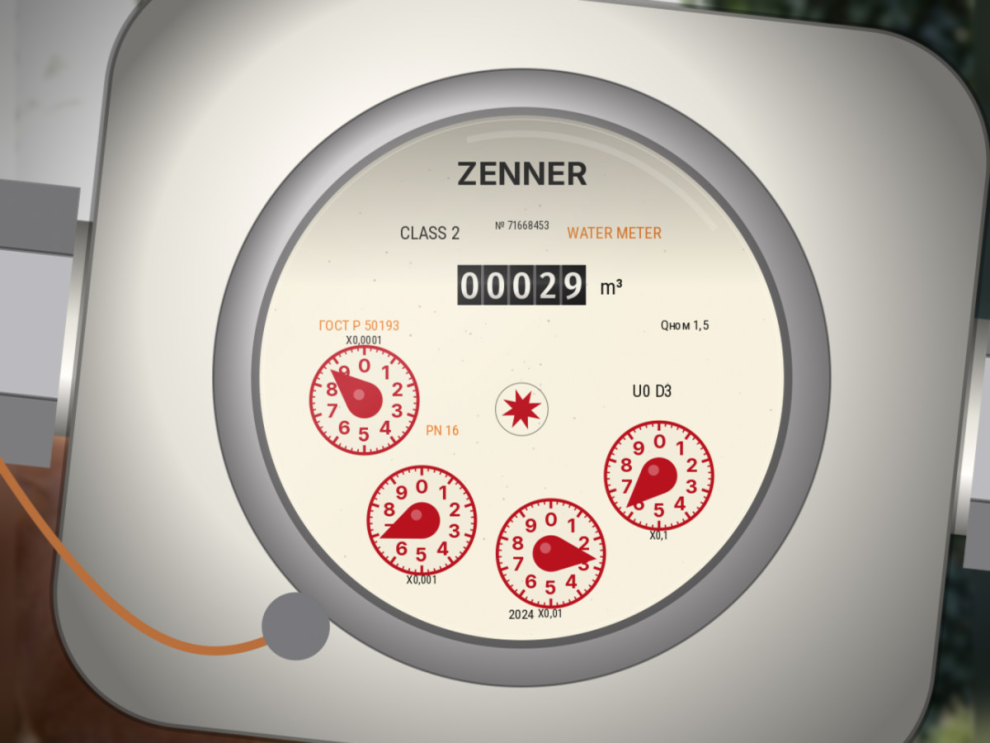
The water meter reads 29.6268 m³
